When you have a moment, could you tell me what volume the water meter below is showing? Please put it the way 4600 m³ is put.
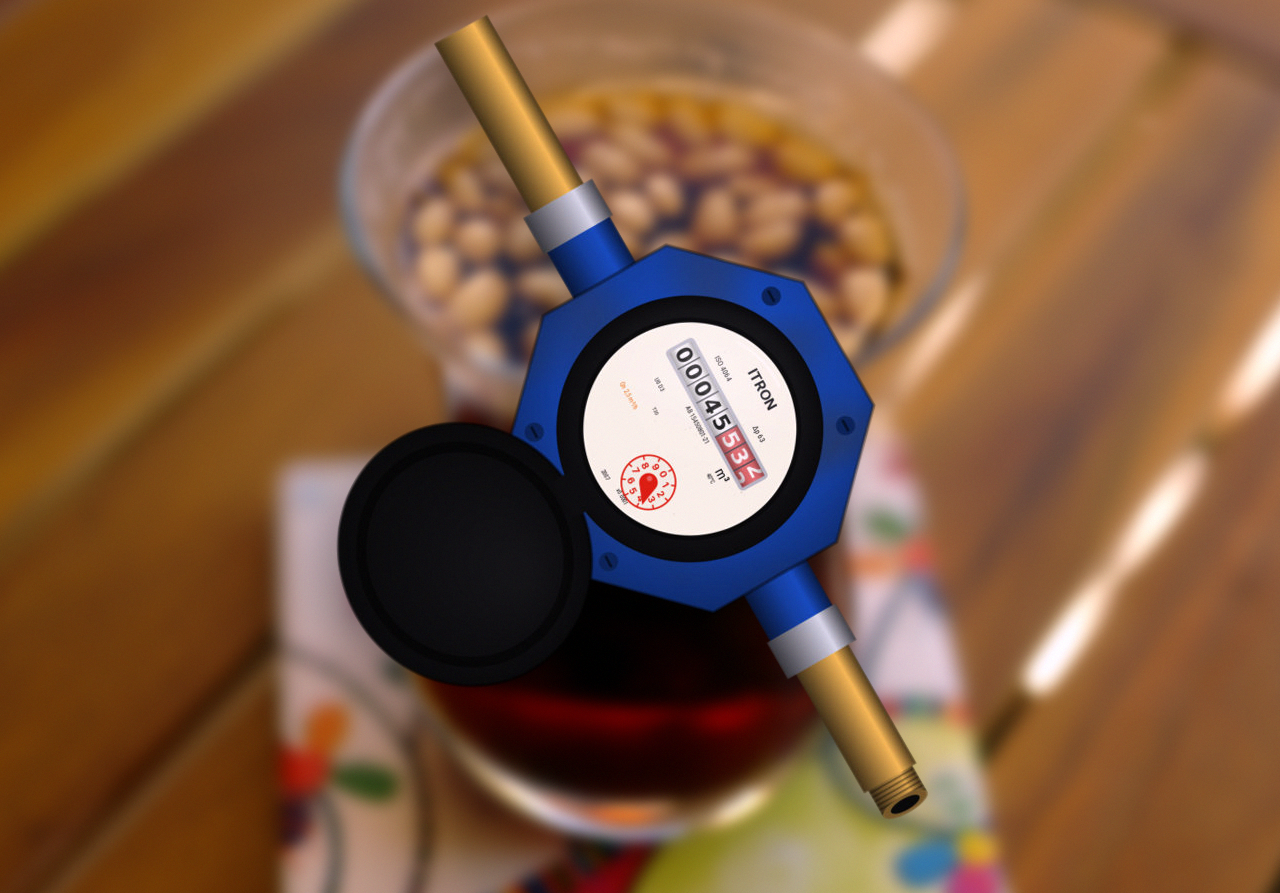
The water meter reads 45.5323 m³
